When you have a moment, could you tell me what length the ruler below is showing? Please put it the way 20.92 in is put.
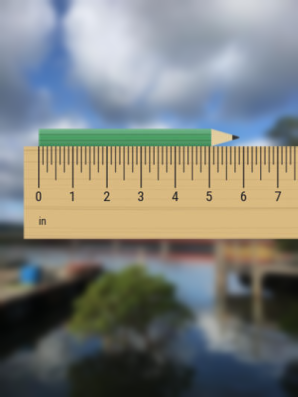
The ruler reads 5.875 in
